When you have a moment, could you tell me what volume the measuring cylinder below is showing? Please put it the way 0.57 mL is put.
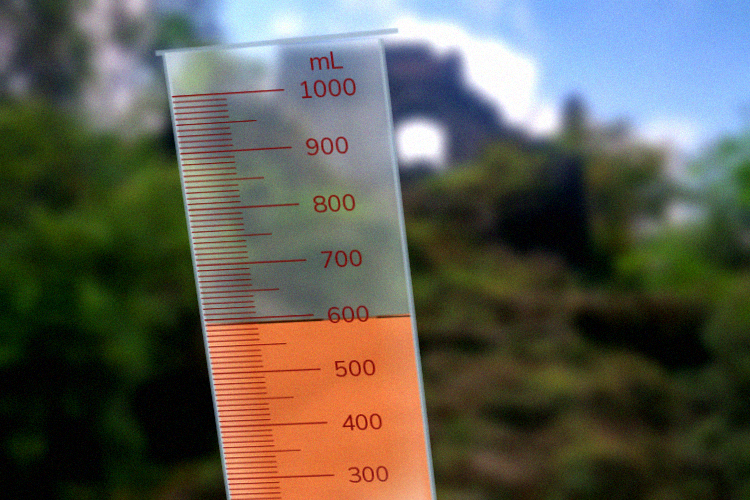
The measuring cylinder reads 590 mL
